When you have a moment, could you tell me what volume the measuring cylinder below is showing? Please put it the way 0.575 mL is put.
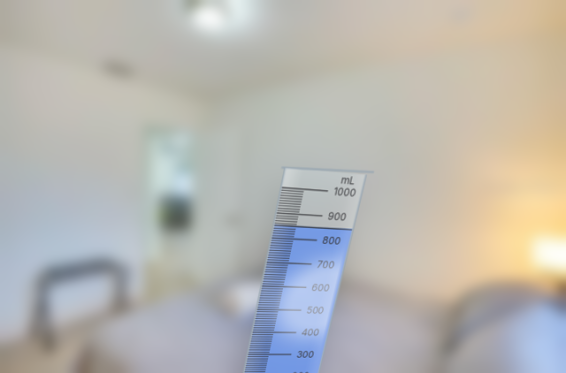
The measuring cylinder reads 850 mL
